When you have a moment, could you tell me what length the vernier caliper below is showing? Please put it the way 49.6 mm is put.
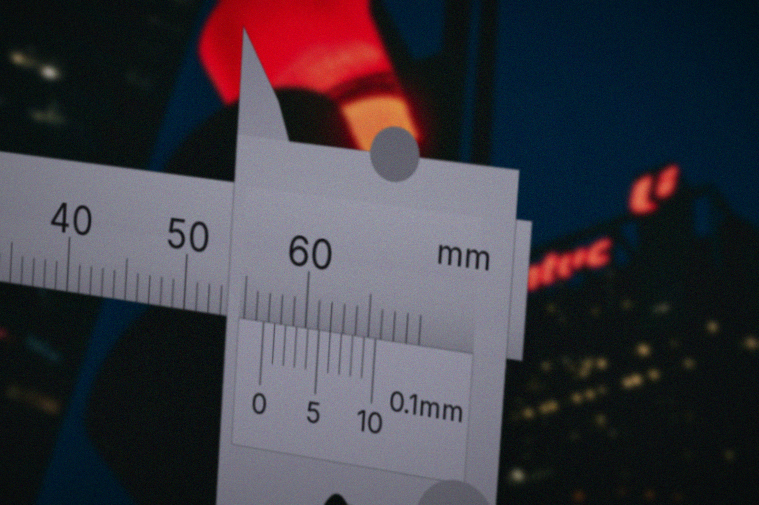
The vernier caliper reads 56.6 mm
